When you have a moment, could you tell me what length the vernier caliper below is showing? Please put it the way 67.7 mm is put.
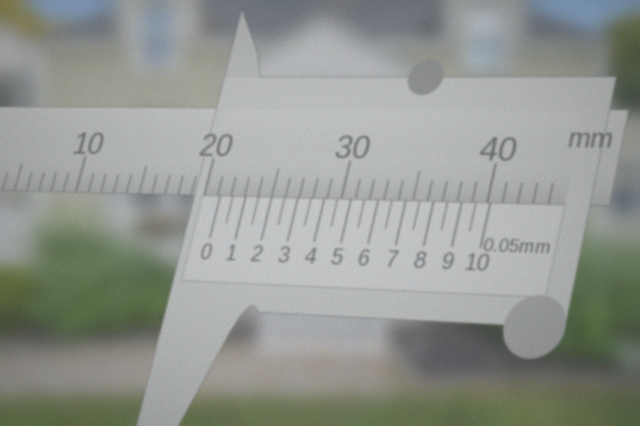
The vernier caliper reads 21.2 mm
